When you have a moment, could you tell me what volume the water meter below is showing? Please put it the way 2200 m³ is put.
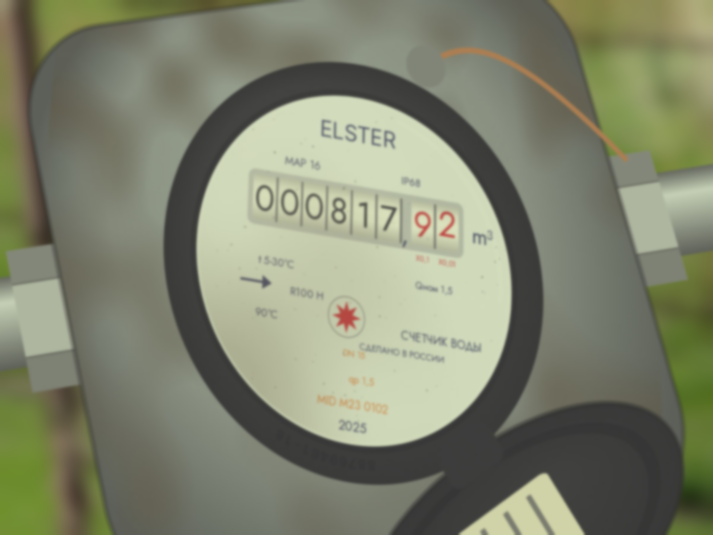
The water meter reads 817.92 m³
